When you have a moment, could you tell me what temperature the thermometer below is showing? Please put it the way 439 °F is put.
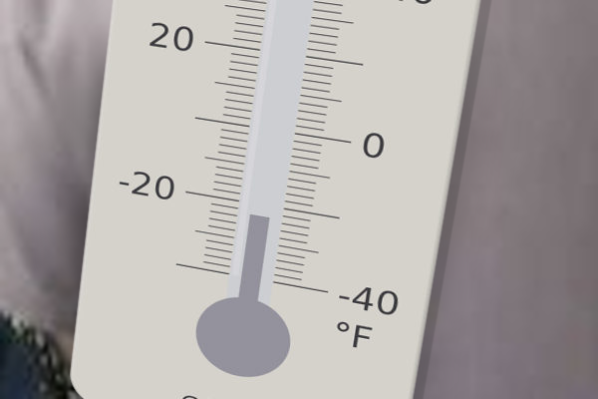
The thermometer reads -23 °F
